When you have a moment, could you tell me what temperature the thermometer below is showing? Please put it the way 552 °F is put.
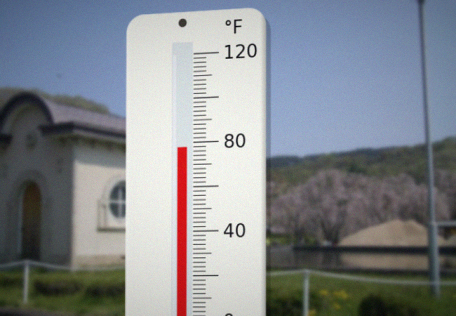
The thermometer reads 78 °F
